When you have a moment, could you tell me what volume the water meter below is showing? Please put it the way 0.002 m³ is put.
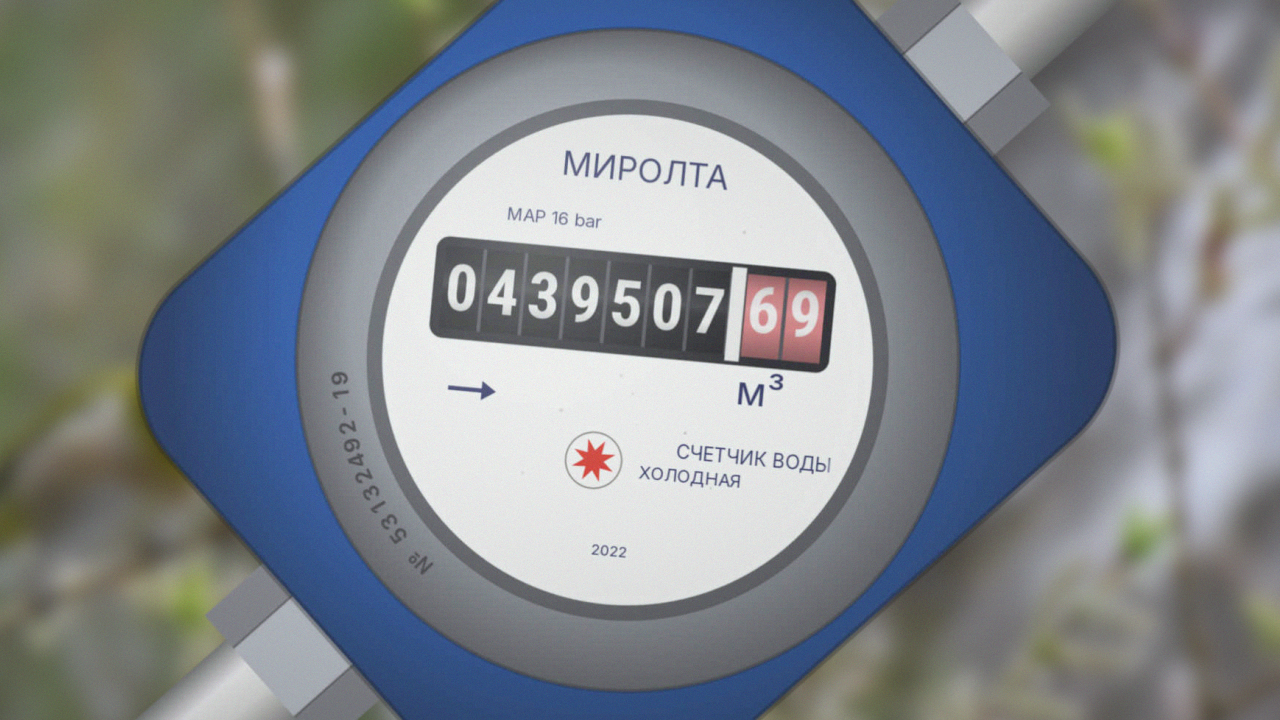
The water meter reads 439507.69 m³
